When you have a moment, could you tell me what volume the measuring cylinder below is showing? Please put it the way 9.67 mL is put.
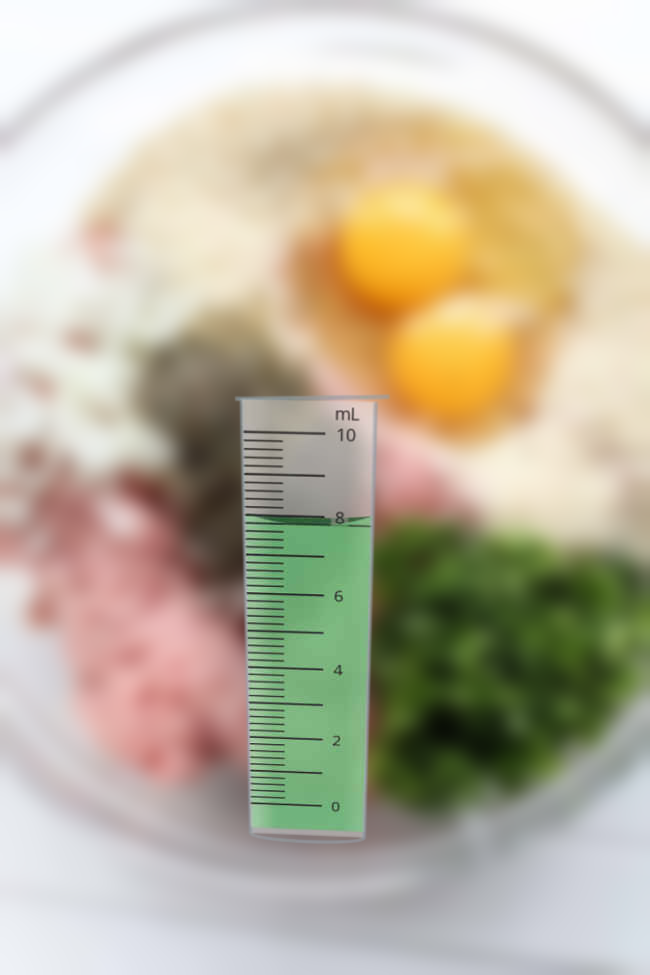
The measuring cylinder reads 7.8 mL
